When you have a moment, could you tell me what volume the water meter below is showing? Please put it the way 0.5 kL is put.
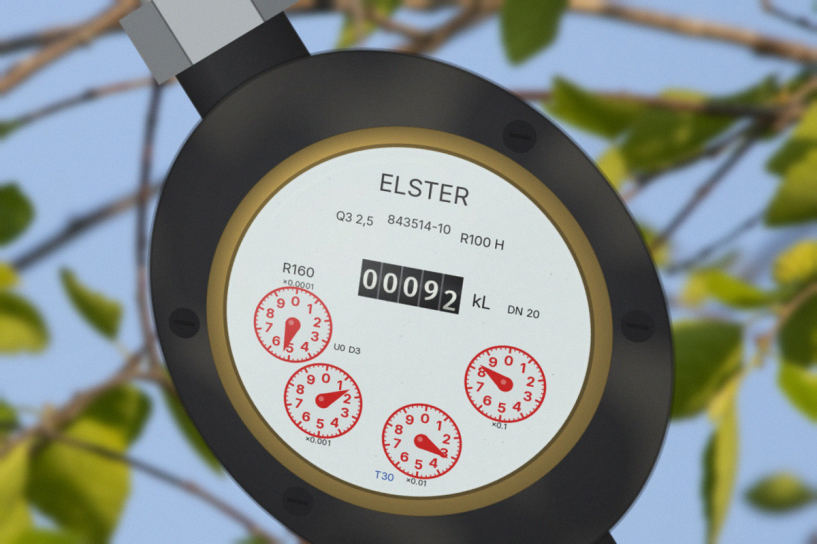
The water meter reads 91.8315 kL
